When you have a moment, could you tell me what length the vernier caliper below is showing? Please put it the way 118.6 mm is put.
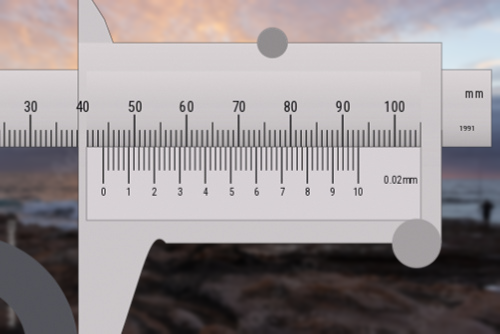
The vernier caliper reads 44.0 mm
